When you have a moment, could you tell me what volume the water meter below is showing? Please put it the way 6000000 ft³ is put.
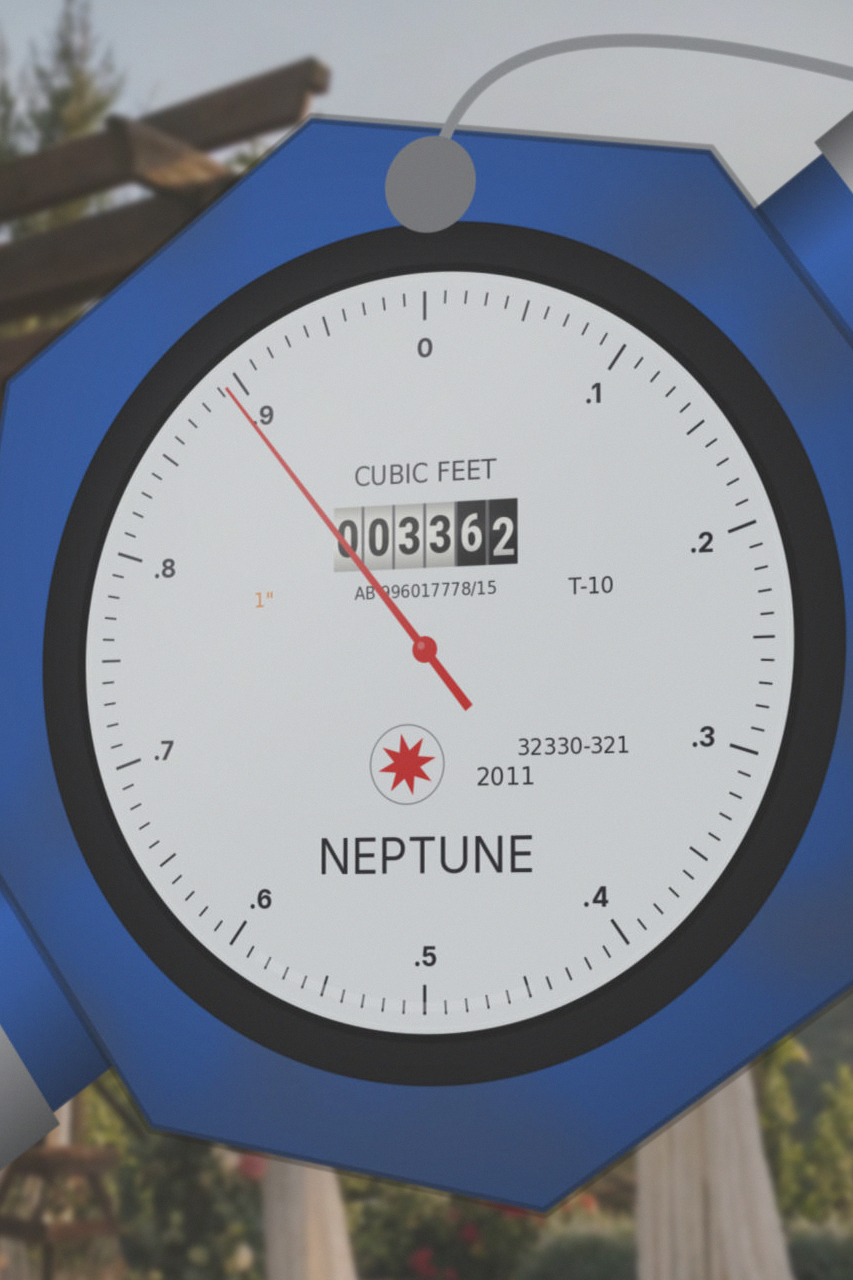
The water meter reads 3361.89 ft³
